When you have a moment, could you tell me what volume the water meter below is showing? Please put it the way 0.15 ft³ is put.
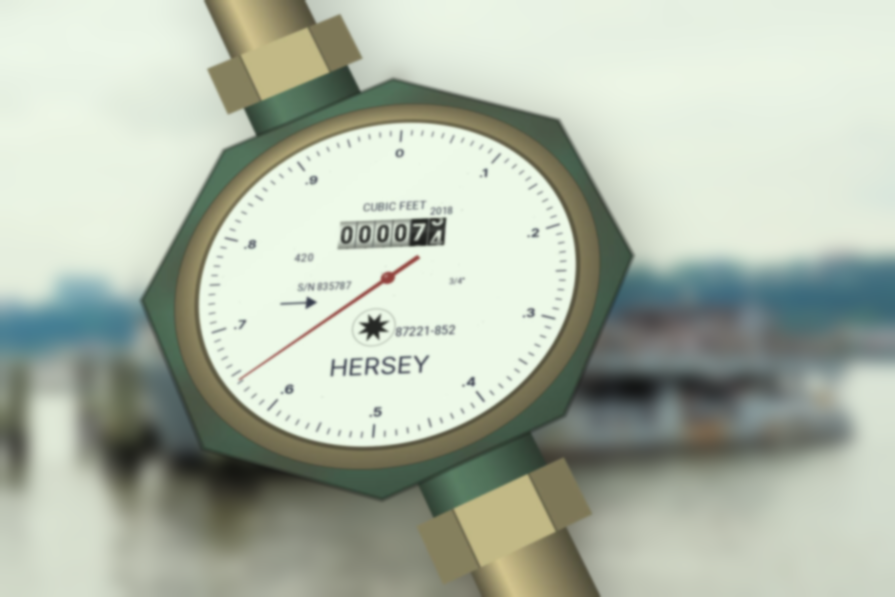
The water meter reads 73.64 ft³
